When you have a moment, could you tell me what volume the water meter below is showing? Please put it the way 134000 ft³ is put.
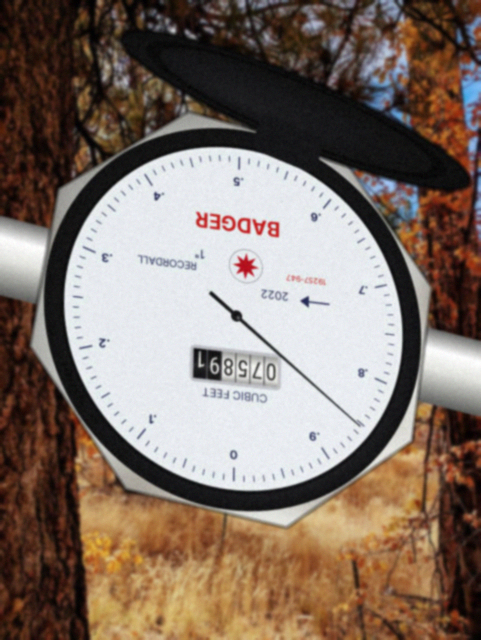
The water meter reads 75890.85 ft³
